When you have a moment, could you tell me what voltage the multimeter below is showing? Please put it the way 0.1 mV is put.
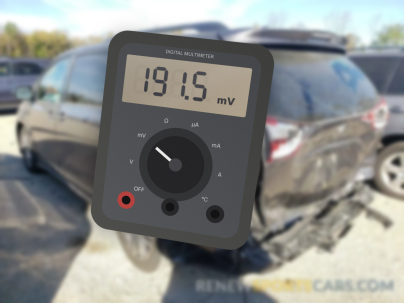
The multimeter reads 191.5 mV
